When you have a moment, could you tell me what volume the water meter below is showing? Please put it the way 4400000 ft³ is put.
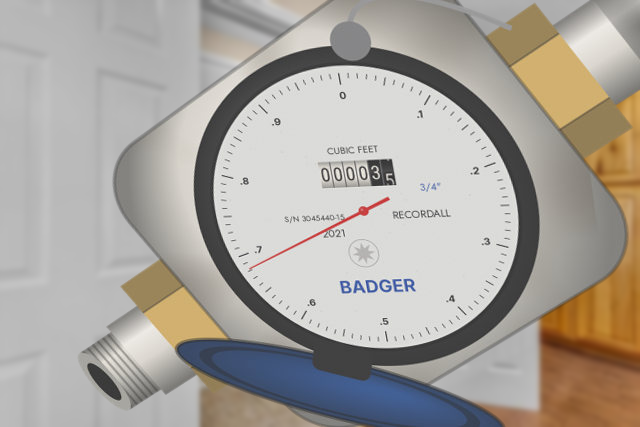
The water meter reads 34.68 ft³
